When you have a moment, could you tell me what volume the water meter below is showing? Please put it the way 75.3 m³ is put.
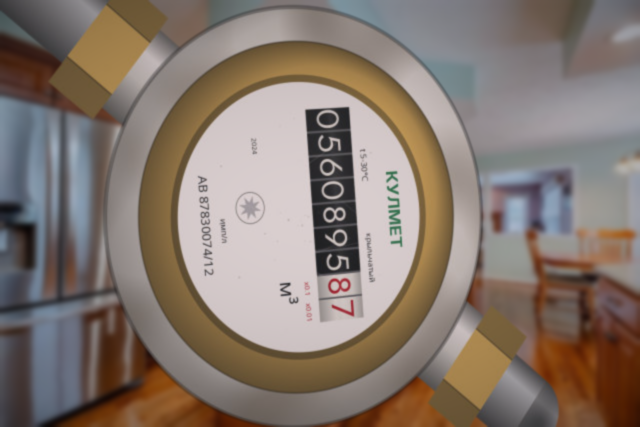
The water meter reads 560895.87 m³
